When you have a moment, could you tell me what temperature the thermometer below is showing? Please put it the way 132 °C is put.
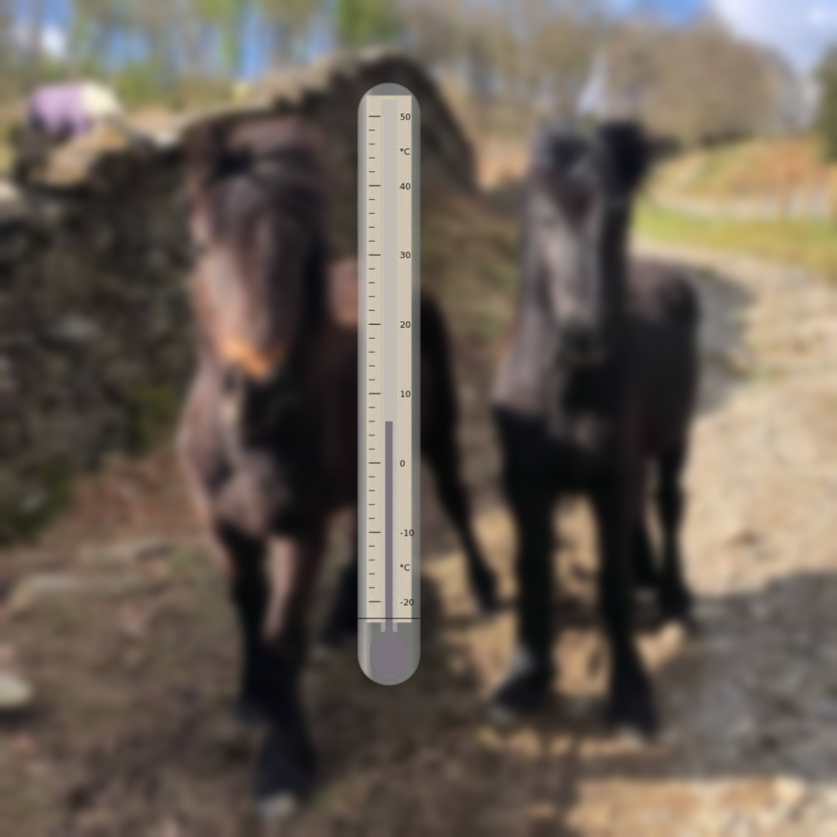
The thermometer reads 6 °C
